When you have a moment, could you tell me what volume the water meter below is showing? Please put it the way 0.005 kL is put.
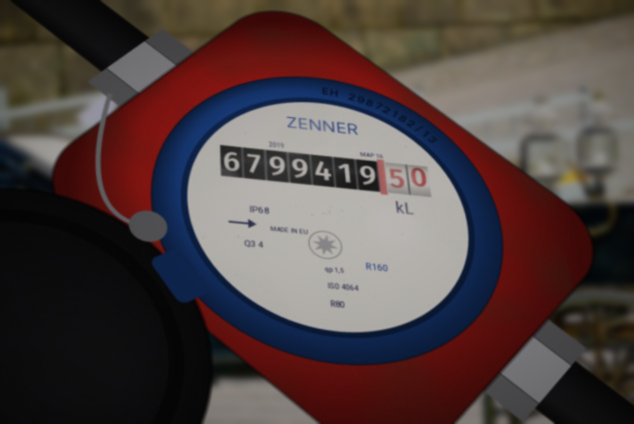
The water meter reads 6799419.50 kL
